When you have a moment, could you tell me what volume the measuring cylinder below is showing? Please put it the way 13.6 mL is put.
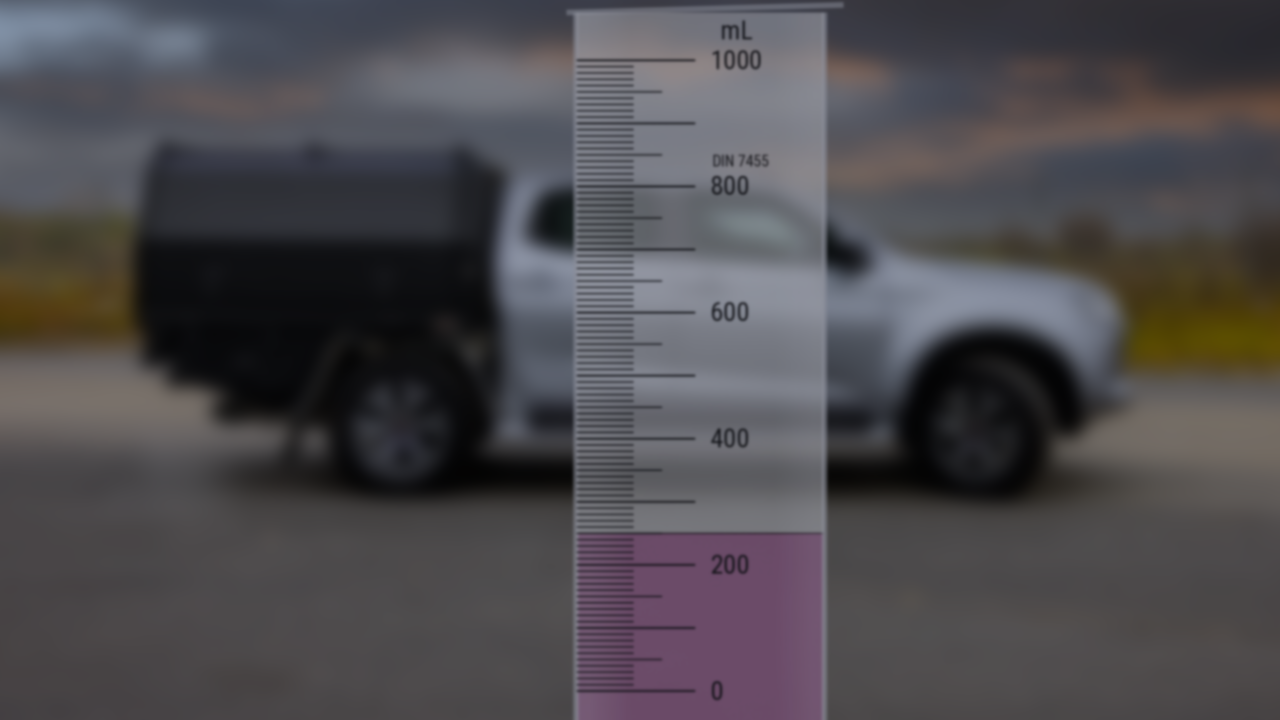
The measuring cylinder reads 250 mL
